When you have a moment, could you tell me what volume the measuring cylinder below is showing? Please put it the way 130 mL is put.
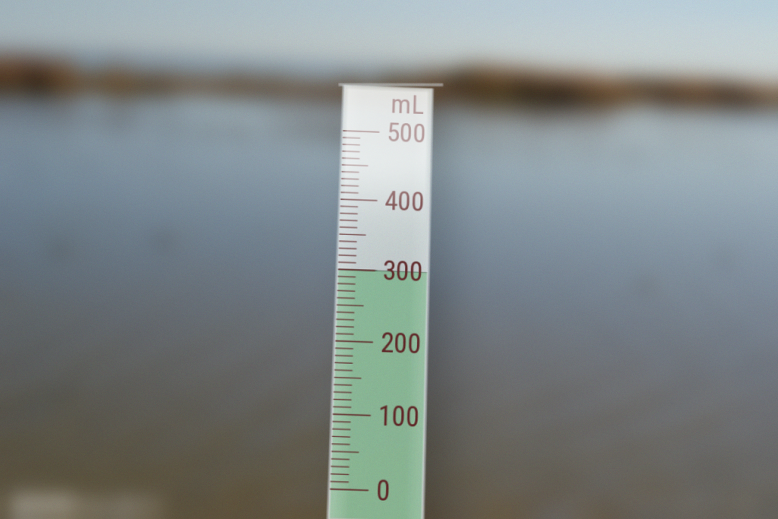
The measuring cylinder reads 300 mL
